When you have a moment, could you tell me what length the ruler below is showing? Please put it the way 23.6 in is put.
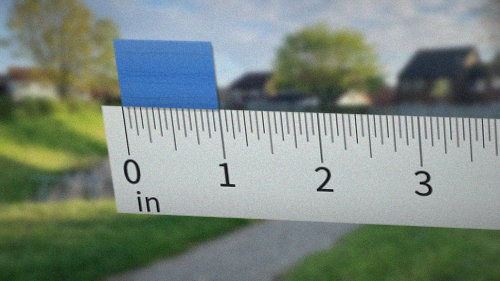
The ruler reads 1 in
